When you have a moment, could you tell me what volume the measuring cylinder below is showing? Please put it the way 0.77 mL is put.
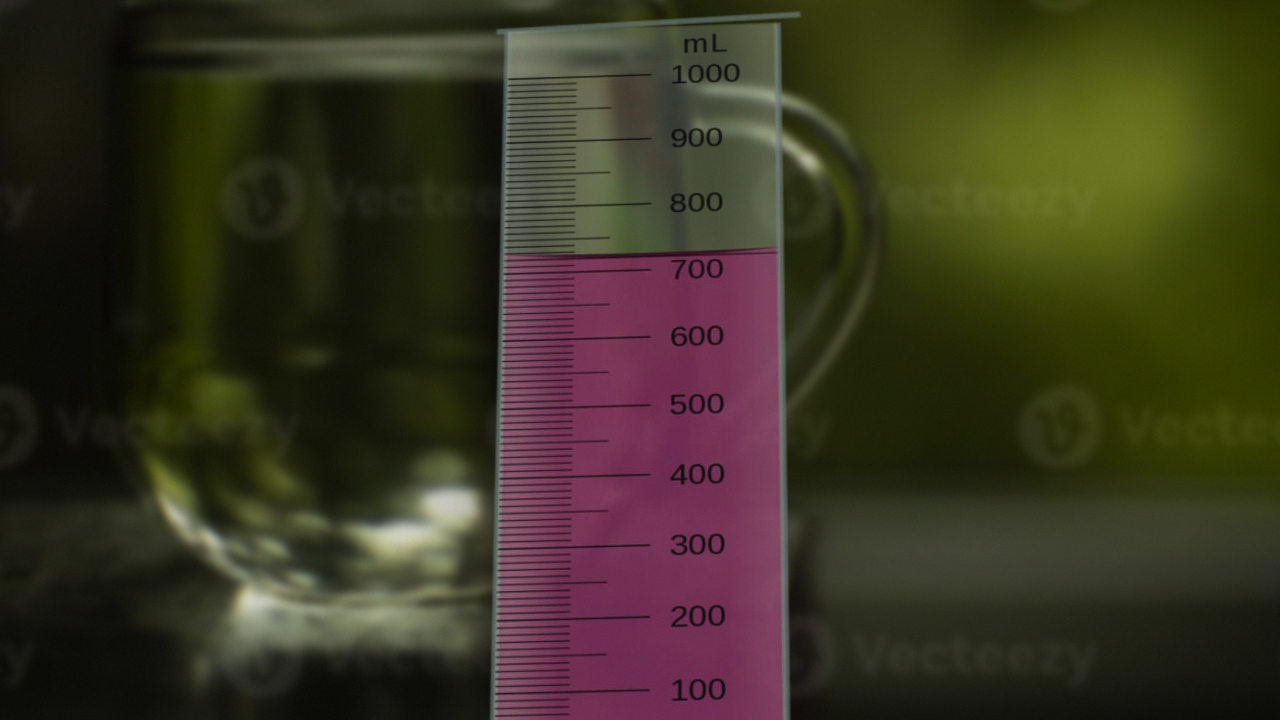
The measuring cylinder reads 720 mL
